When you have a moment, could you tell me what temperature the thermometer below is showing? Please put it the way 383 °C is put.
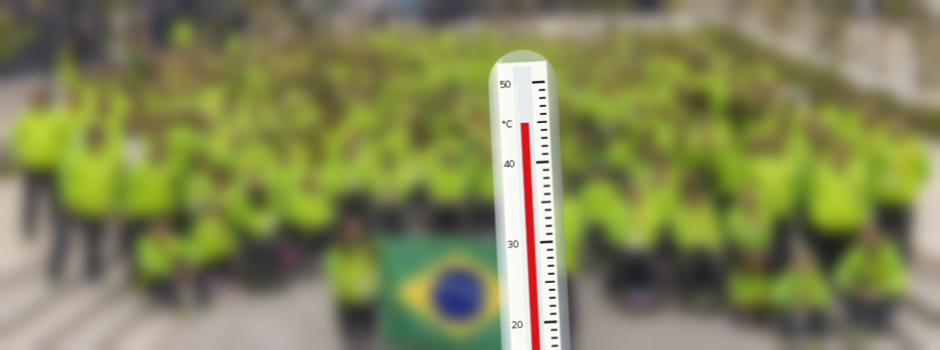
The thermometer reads 45 °C
